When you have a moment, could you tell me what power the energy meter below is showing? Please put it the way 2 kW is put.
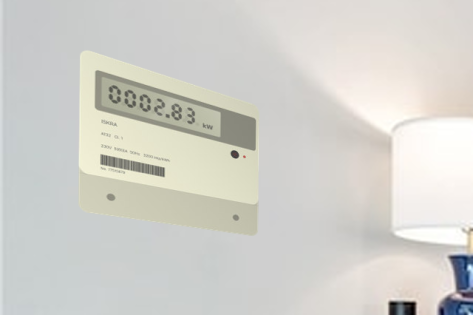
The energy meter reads 2.83 kW
